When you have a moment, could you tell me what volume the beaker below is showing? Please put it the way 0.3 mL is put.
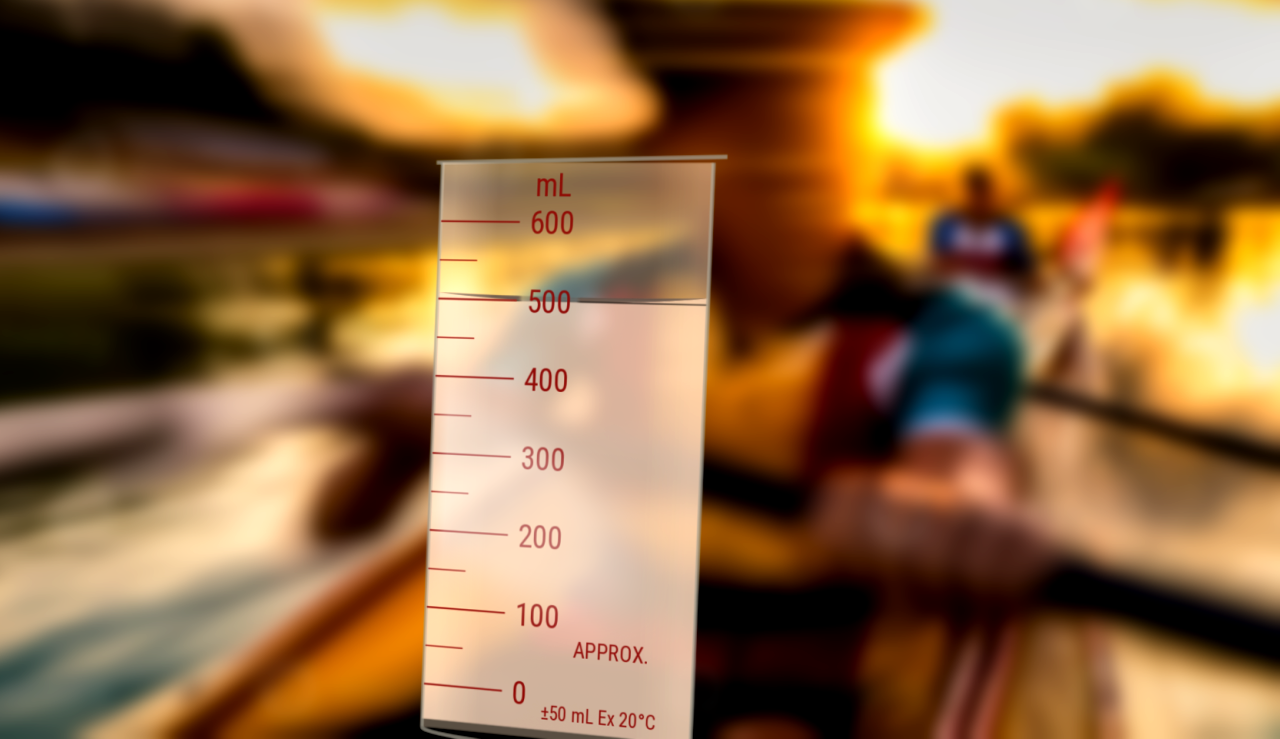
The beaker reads 500 mL
